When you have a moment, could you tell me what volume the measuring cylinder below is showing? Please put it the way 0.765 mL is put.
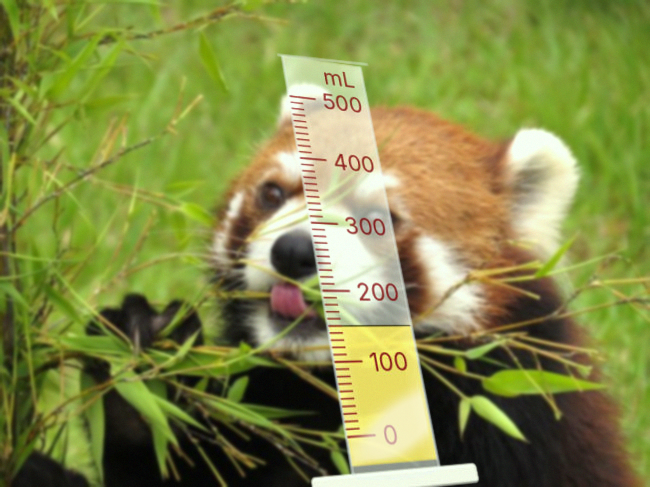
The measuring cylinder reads 150 mL
